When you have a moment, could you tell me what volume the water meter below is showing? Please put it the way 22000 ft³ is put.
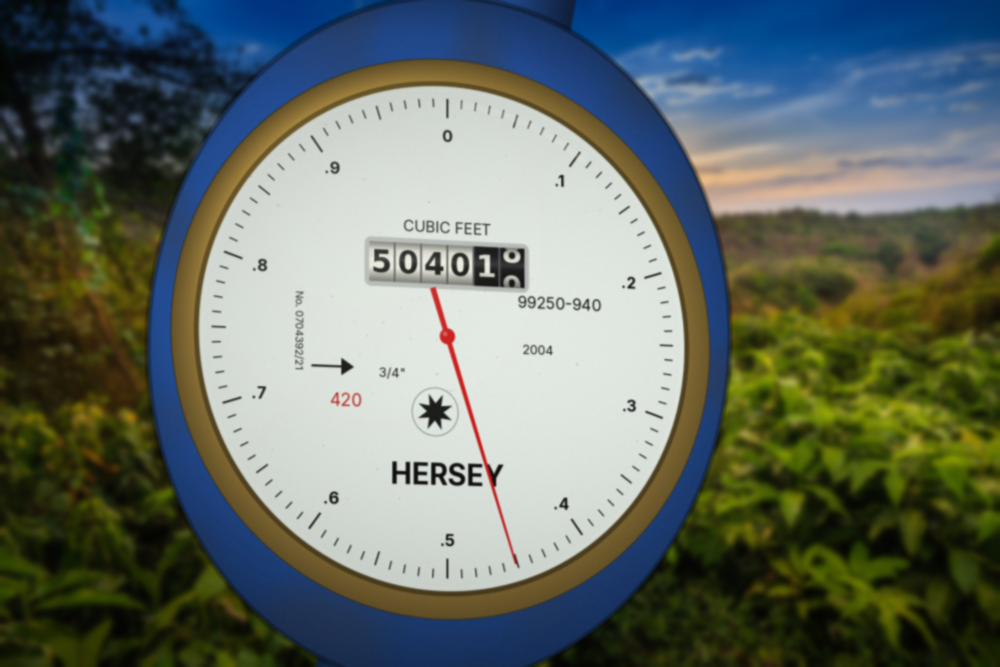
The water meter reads 504018.45 ft³
